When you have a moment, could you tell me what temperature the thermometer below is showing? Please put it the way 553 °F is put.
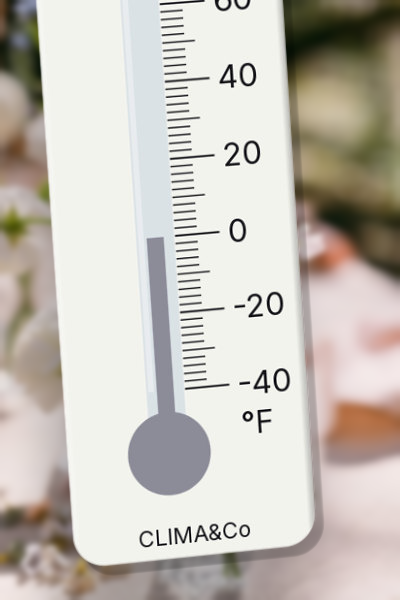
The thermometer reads 0 °F
